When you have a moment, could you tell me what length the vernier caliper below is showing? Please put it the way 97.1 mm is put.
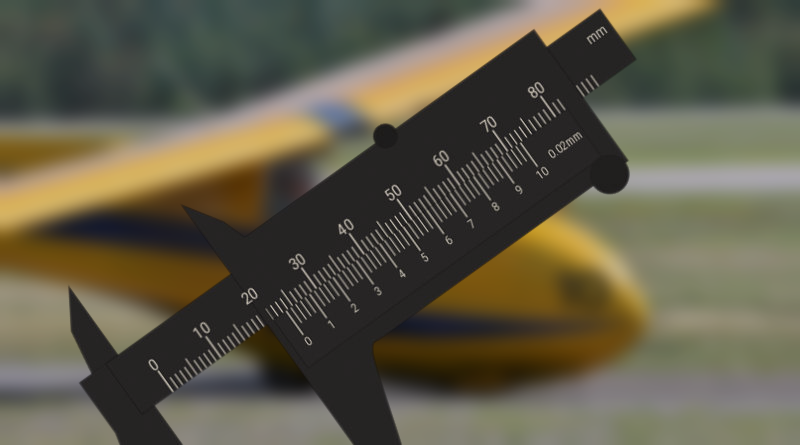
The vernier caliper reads 23.6 mm
